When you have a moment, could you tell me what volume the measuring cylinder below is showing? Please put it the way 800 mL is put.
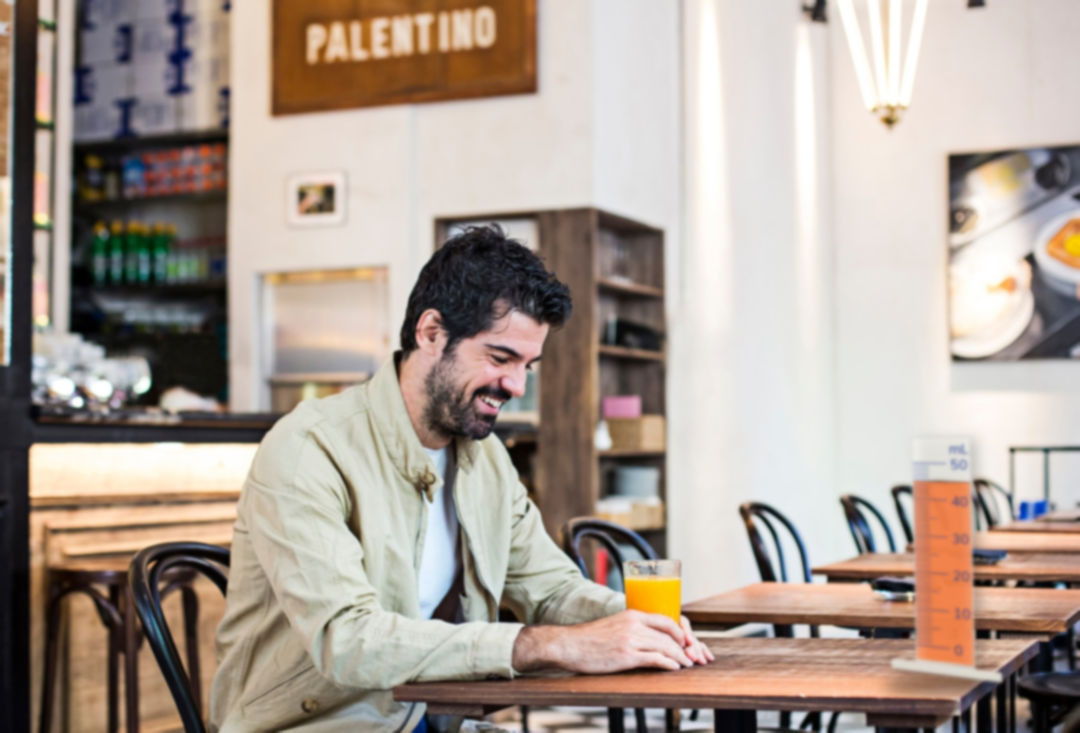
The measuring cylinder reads 45 mL
